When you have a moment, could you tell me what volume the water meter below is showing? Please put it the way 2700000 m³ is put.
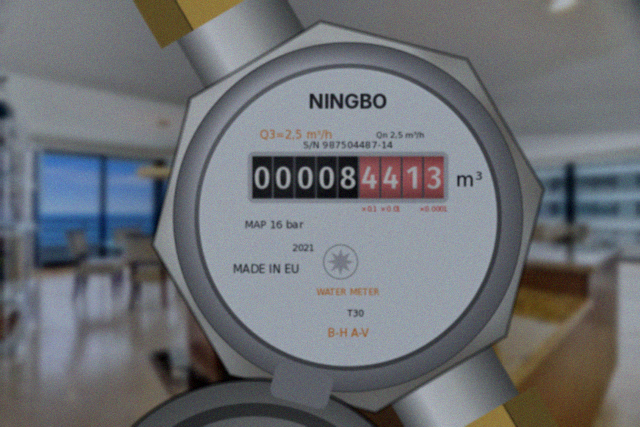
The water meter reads 8.4413 m³
